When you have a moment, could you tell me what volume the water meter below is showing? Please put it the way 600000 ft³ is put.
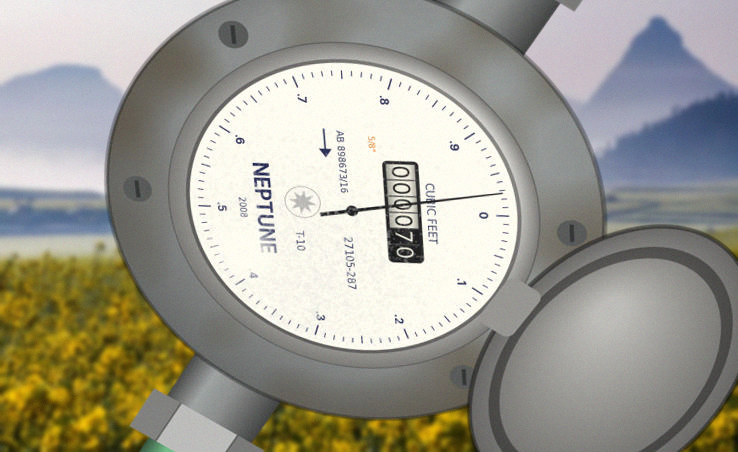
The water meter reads 69.97 ft³
